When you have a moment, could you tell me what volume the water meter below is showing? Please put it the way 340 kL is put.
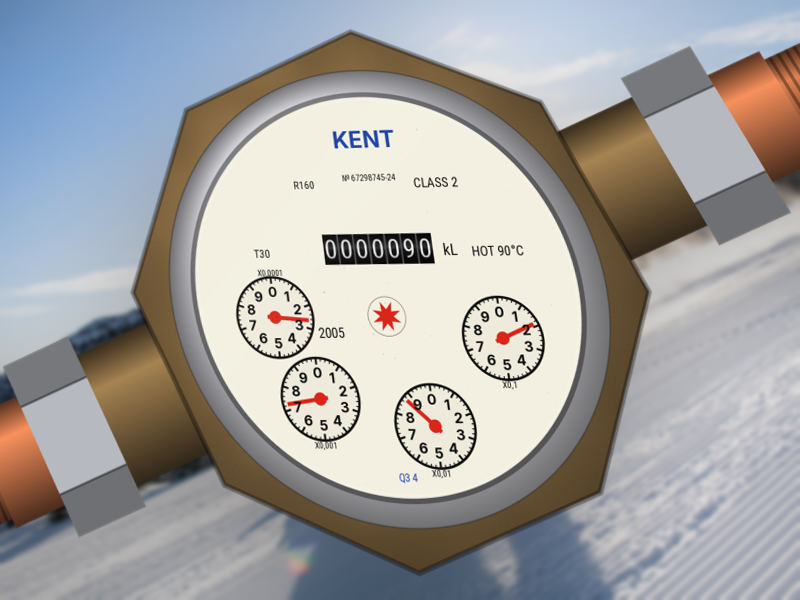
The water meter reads 90.1872 kL
